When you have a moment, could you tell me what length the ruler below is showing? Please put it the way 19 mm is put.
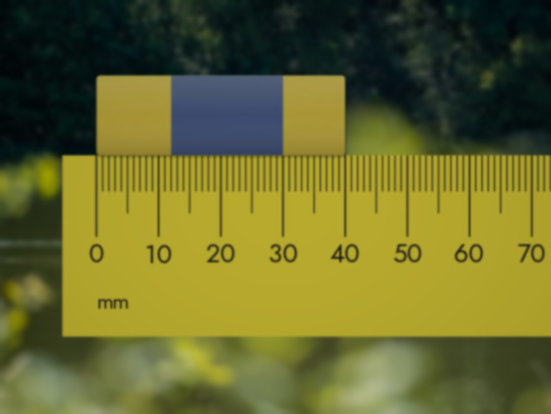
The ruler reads 40 mm
